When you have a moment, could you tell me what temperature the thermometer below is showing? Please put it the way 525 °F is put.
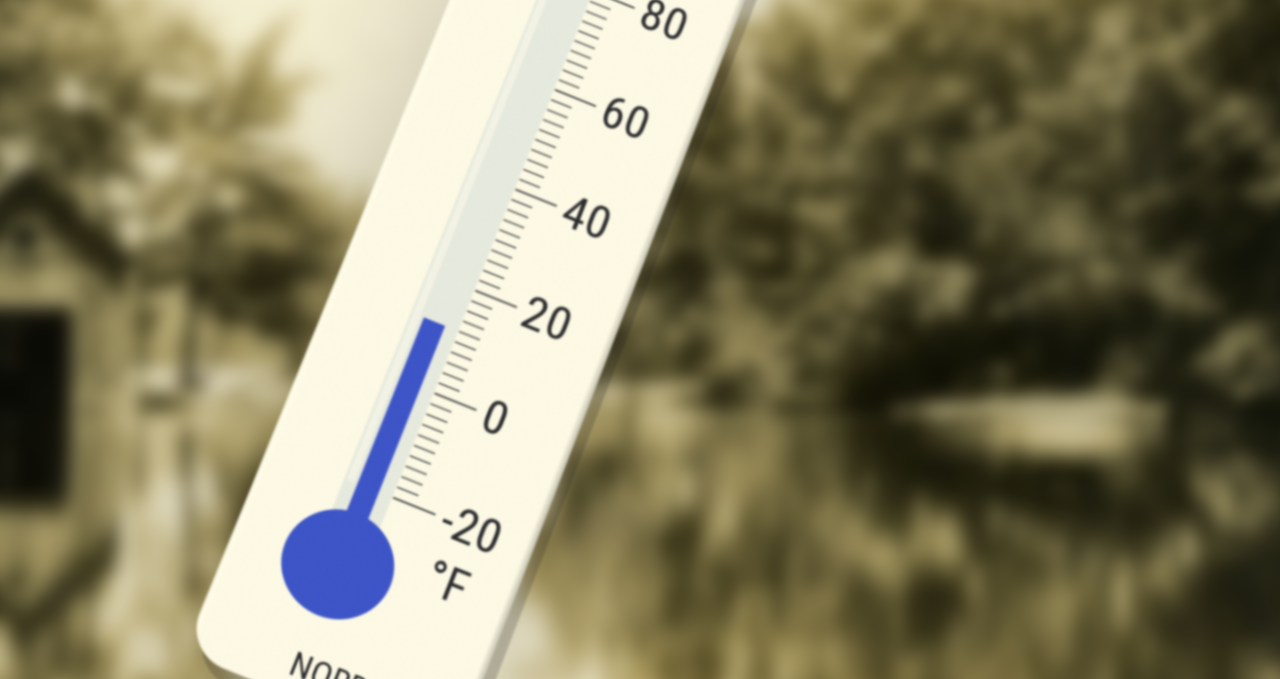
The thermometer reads 12 °F
